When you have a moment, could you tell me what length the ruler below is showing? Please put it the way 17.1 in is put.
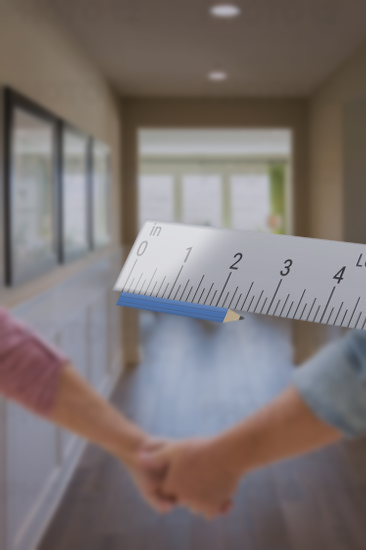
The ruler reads 2.625 in
